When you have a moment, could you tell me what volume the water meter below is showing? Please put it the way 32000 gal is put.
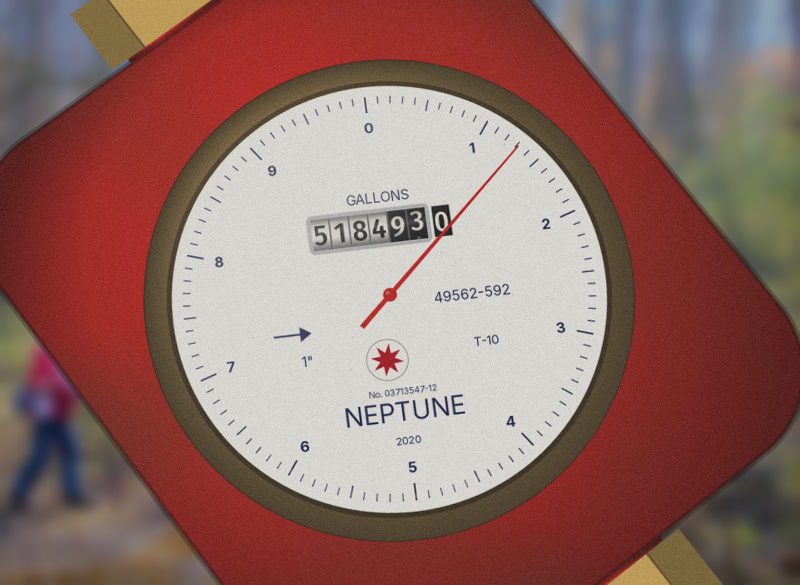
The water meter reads 5184931.3 gal
